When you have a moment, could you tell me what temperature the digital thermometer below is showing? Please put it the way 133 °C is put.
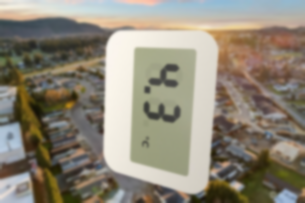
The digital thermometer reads 4.3 °C
